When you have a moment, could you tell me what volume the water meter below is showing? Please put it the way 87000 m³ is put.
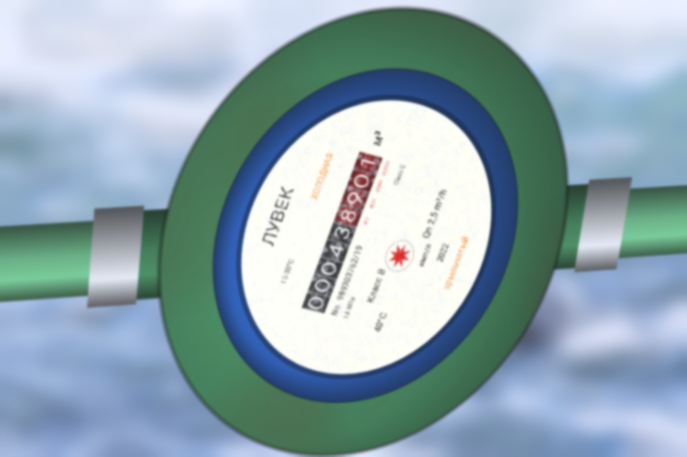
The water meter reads 43.8901 m³
